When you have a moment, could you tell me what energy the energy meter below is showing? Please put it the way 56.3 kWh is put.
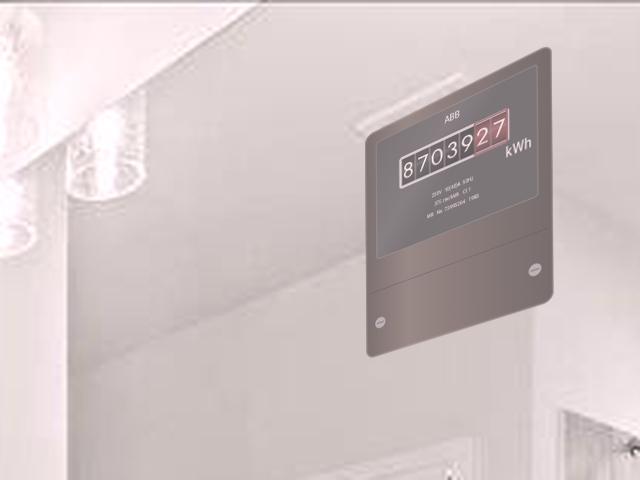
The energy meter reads 87039.27 kWh
